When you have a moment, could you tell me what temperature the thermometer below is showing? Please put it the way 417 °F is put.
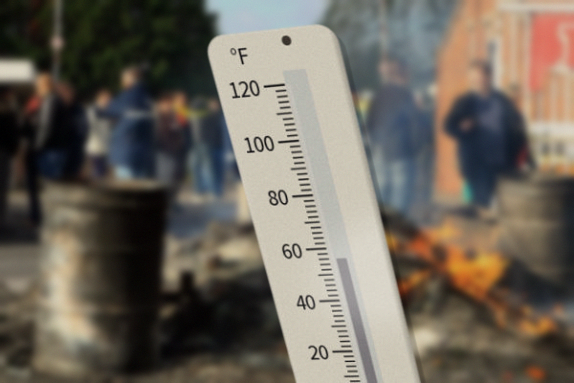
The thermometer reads 56 °F
